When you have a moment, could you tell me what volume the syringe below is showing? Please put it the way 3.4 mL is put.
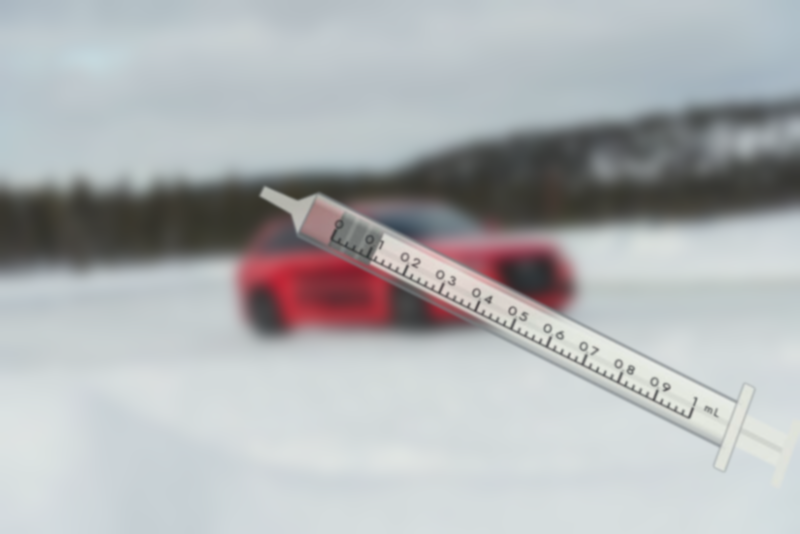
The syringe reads 0 mL
